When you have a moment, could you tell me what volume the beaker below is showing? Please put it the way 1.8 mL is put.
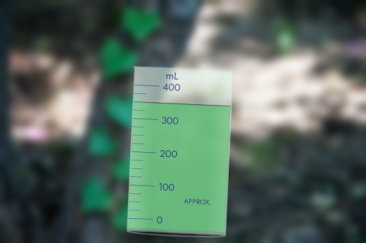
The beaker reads 350 mL
